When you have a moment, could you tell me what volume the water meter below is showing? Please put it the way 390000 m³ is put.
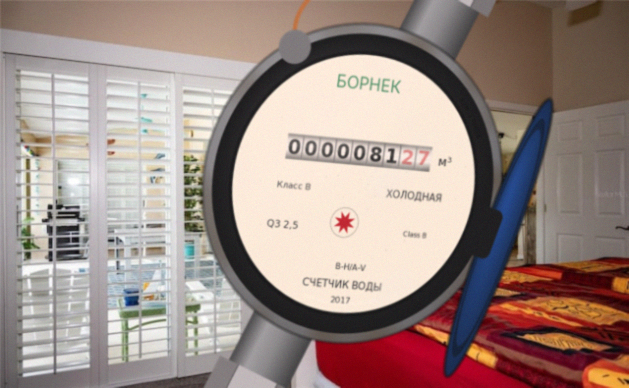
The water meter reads 81.27 m³
